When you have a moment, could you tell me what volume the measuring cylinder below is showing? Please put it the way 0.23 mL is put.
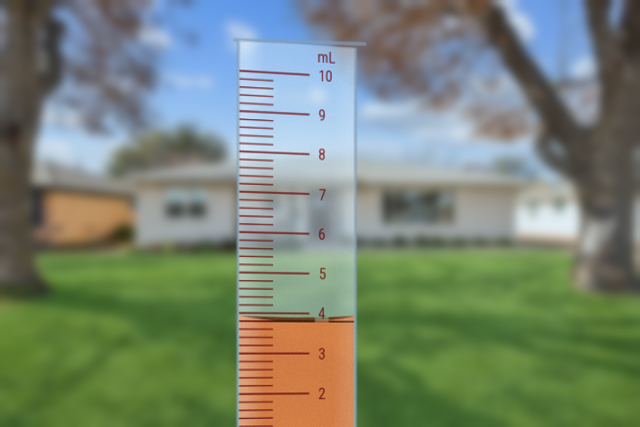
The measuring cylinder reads 3.8 mL
